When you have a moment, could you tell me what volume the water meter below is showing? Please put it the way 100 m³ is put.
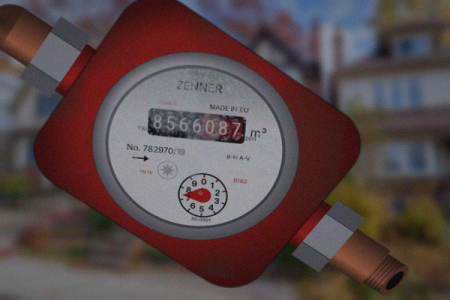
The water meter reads 8566.0877 m³
